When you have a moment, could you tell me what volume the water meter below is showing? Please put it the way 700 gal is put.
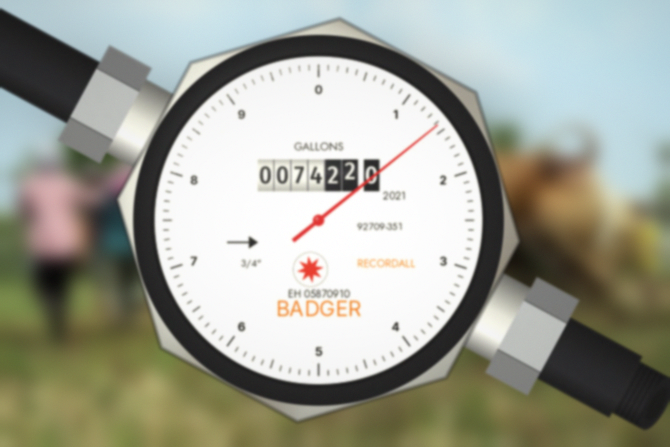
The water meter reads 74221.4 gal
